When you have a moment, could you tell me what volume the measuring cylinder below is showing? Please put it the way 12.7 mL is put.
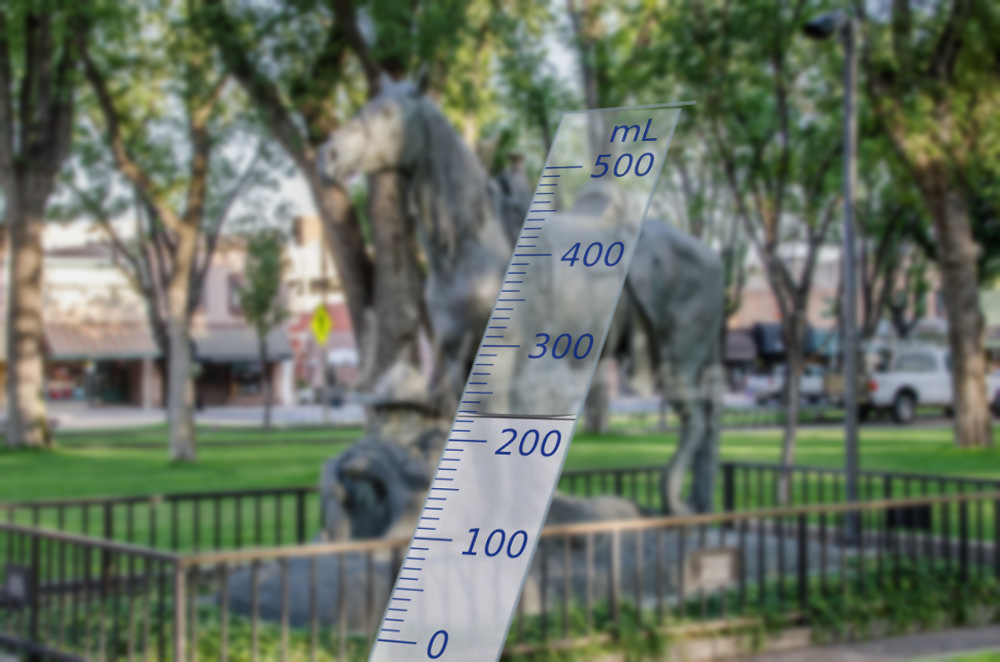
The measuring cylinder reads 225 mL
